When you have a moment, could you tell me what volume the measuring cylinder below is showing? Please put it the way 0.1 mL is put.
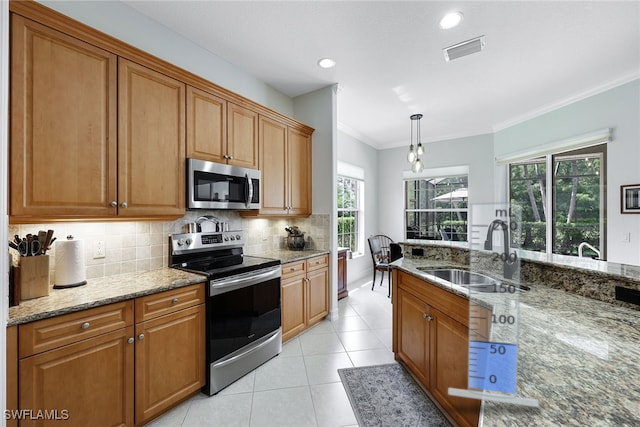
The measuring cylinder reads 60 mL
